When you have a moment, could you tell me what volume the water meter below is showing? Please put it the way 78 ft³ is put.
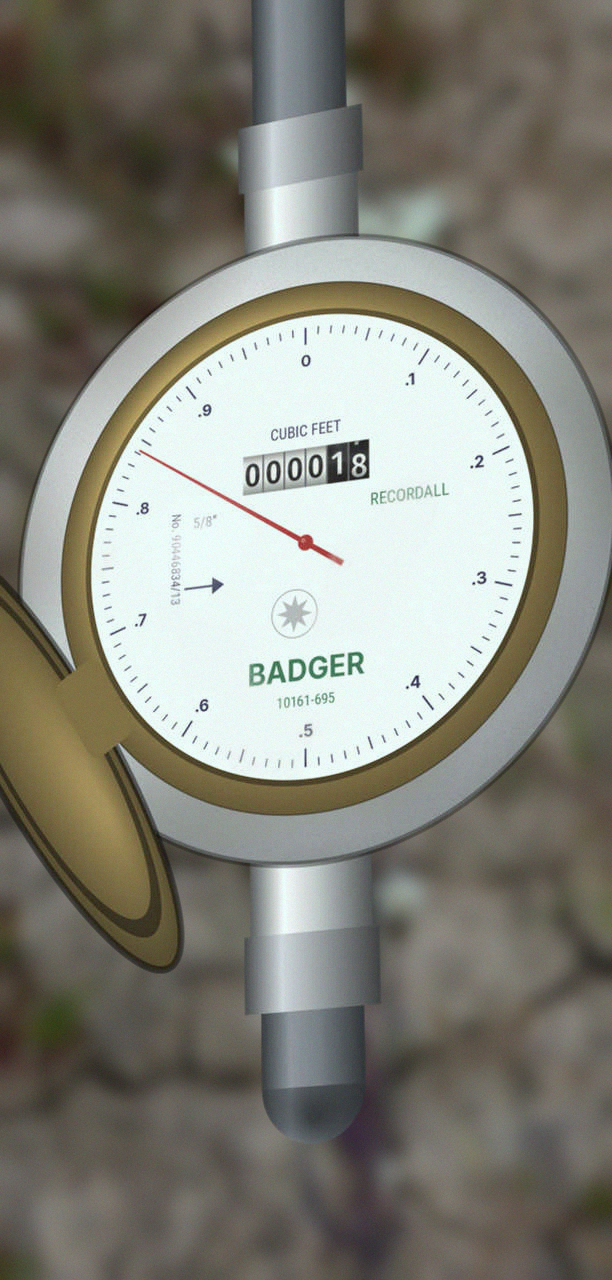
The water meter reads 17.84 ft³
